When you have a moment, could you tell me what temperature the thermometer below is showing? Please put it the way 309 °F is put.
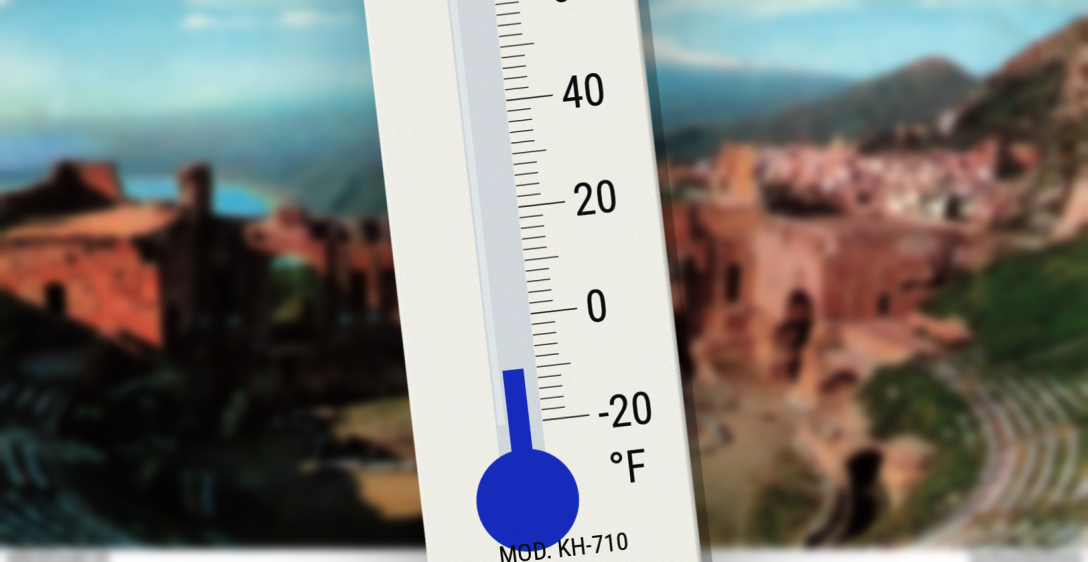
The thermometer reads -10 °F
